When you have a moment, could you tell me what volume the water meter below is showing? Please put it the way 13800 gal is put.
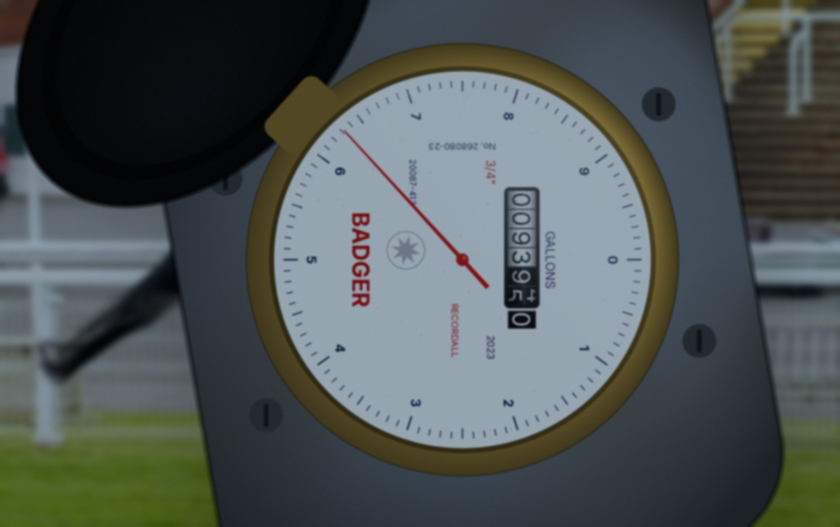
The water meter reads 93946.3 gal
